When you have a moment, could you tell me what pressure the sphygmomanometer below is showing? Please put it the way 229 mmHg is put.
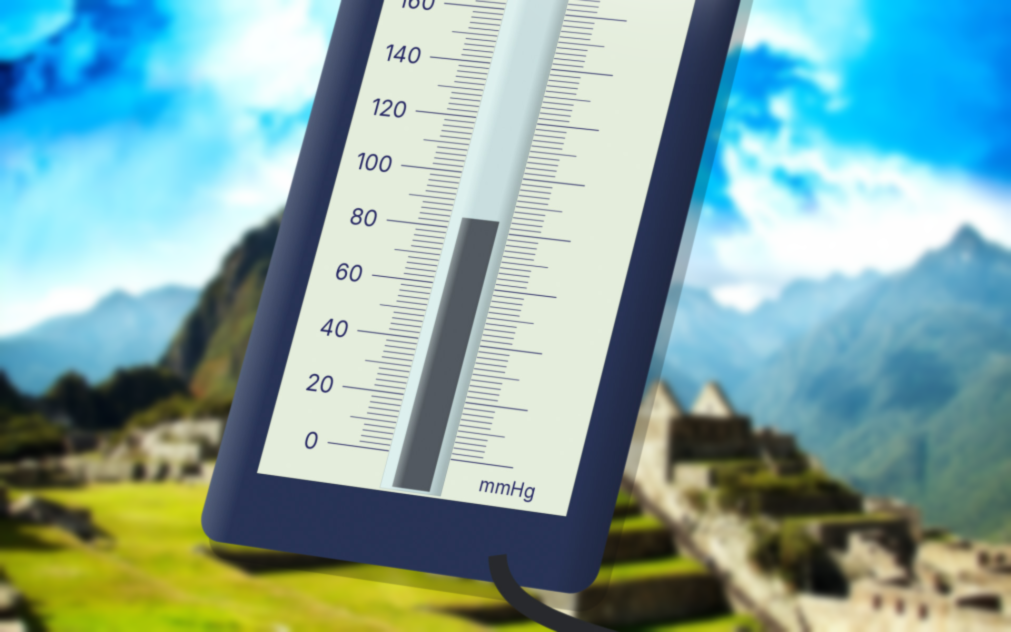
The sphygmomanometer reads 84 mmHg
